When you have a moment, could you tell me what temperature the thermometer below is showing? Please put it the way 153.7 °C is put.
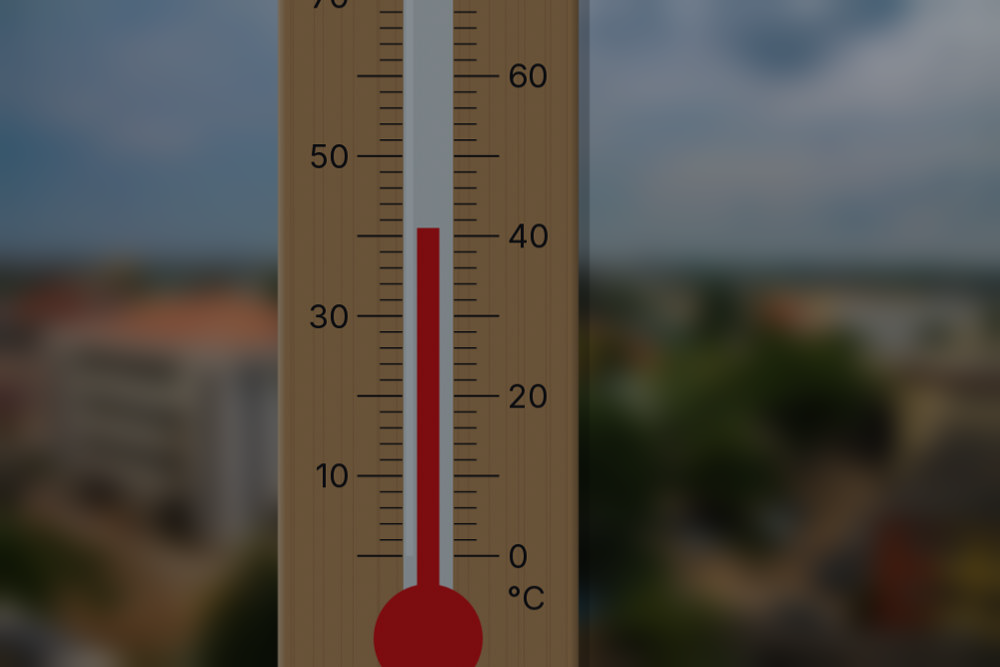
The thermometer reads 41 °C
